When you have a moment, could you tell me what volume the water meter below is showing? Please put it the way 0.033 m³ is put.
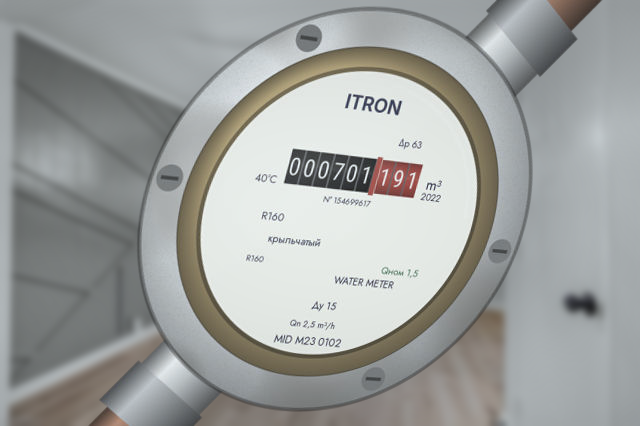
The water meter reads 701.191 m³
